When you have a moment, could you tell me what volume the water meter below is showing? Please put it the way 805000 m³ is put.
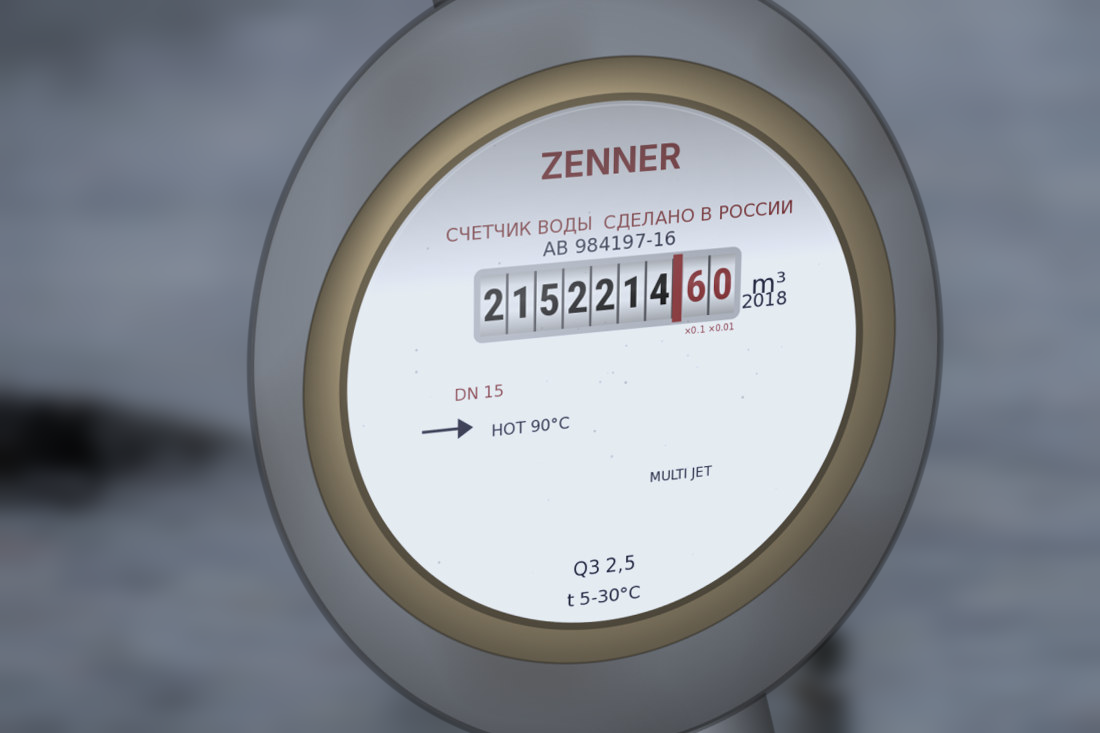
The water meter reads 2152214.60 m³
